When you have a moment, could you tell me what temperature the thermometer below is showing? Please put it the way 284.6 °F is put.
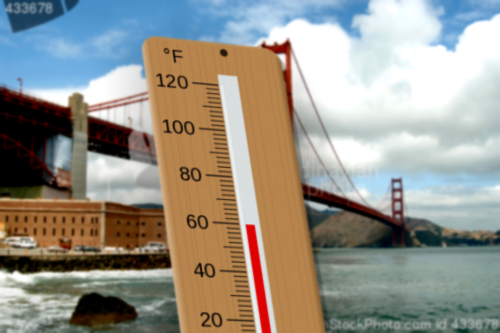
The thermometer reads 60 °F
